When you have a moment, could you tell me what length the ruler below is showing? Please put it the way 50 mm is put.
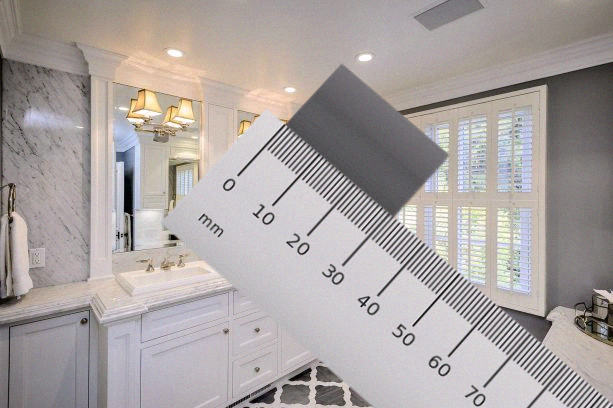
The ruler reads 31 mm
